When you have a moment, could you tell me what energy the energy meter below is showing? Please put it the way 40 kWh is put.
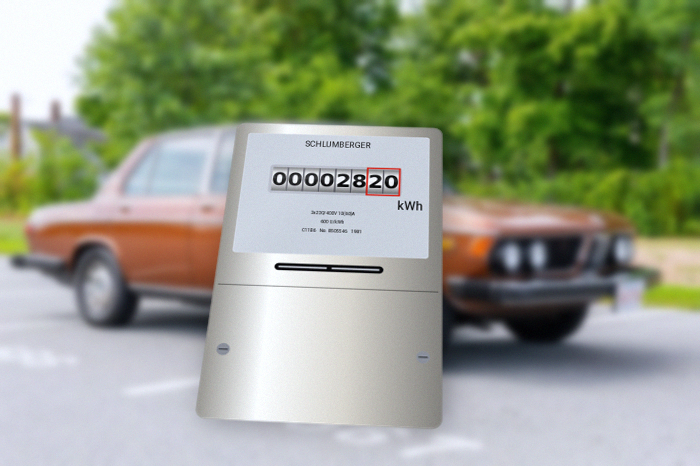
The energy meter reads 28.20 kWh
